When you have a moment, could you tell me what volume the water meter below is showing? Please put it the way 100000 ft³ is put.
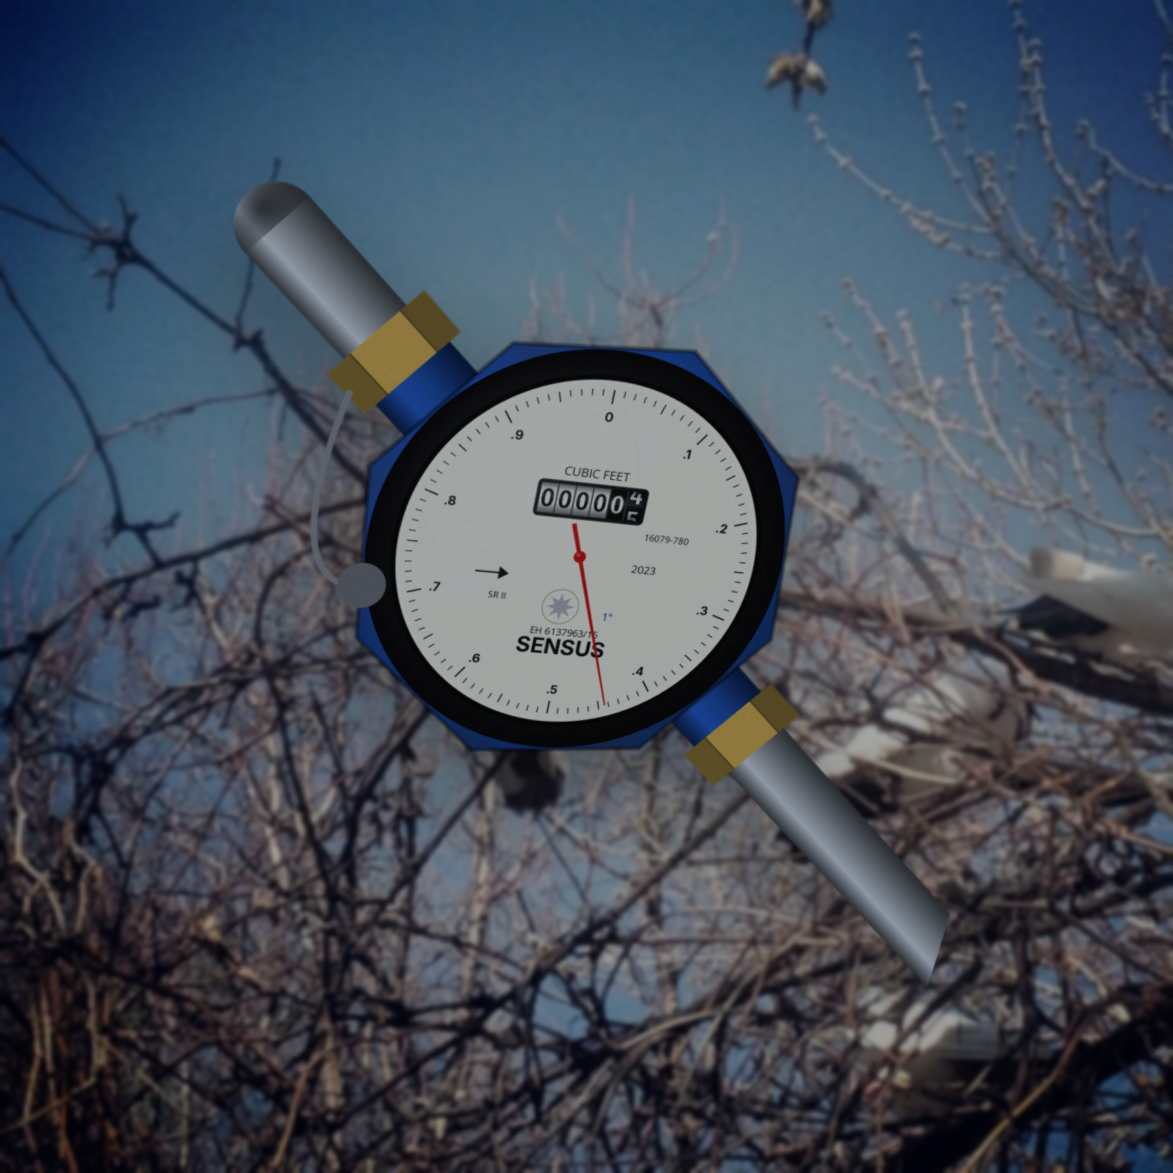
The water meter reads 4.44 ft³
